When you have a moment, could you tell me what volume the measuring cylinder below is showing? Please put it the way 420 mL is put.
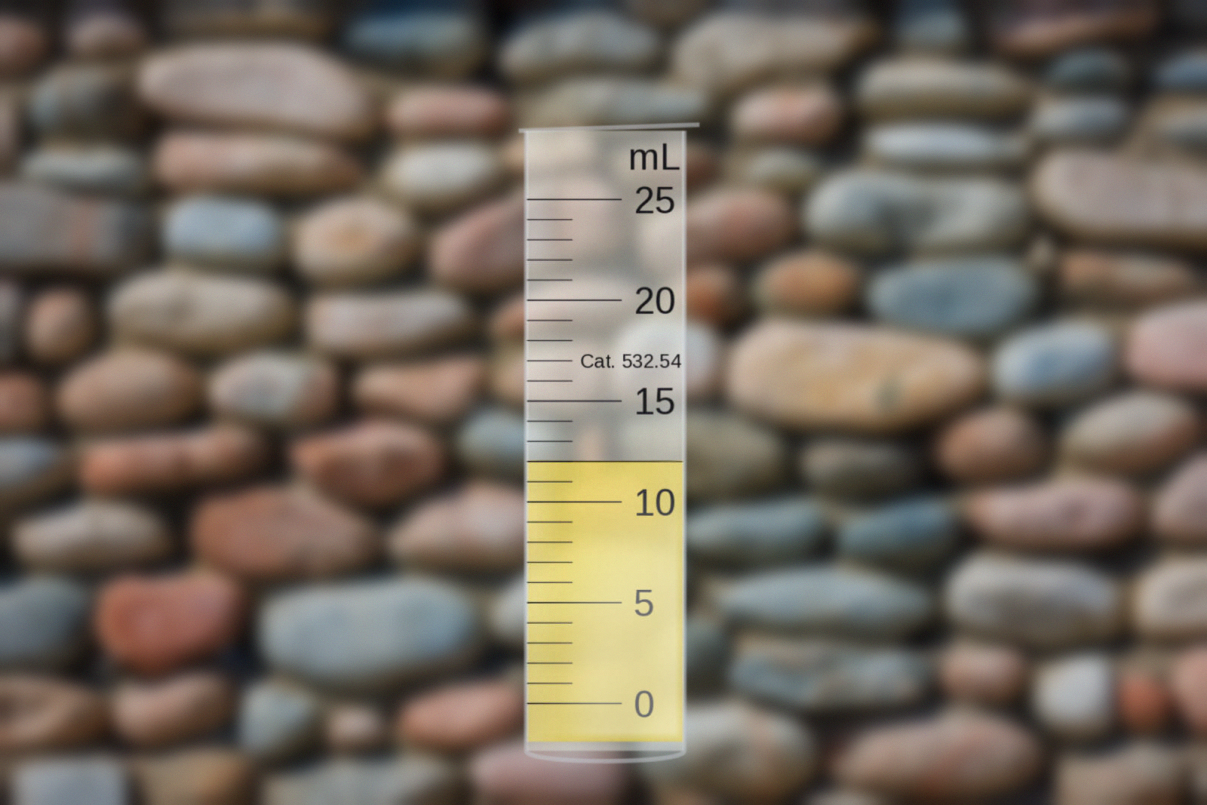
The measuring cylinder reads 12 mL
